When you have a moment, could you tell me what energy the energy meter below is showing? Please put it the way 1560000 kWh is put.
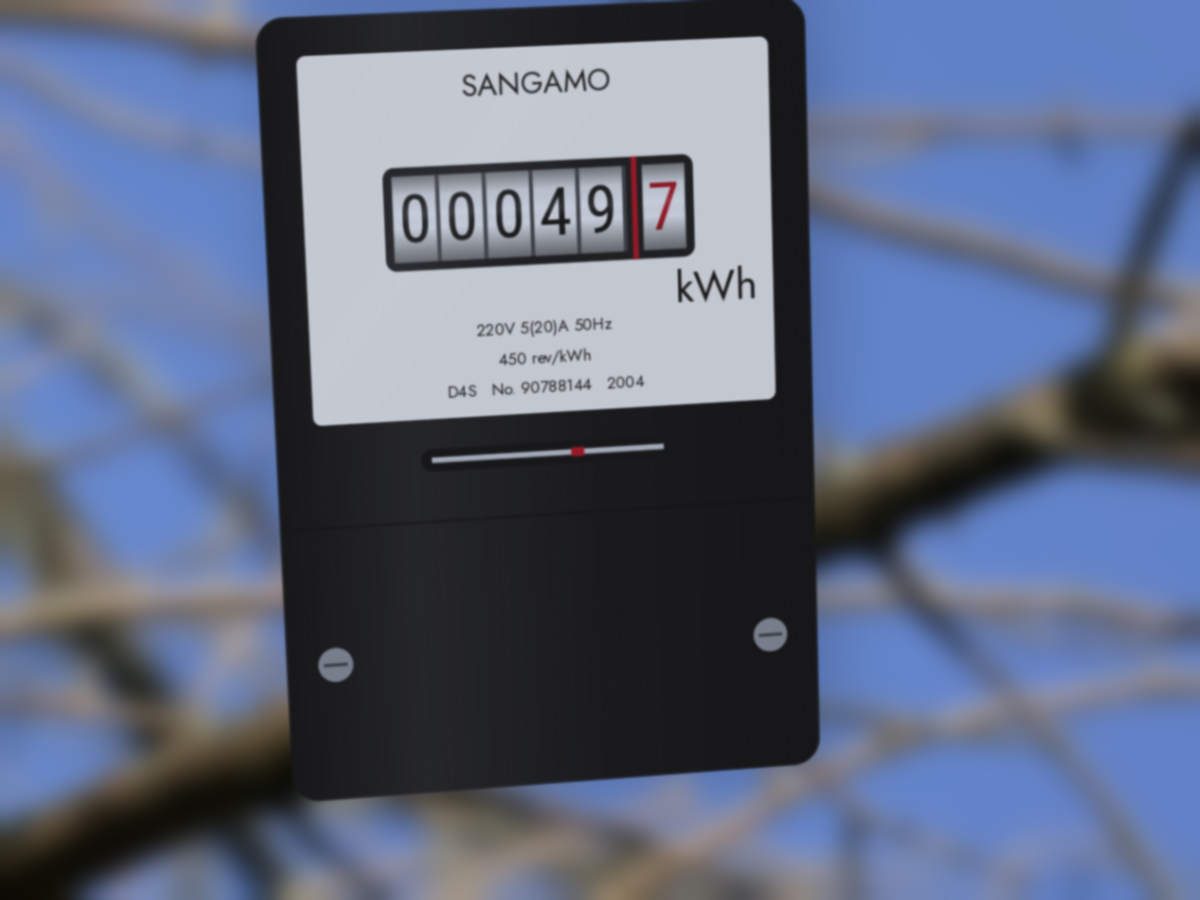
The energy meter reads 49.7 kWh
